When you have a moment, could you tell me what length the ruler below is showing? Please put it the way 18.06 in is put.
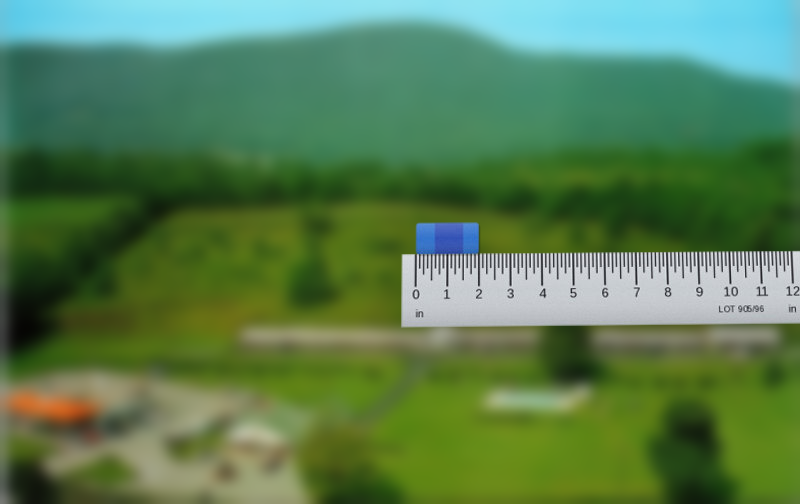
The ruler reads 2 in
